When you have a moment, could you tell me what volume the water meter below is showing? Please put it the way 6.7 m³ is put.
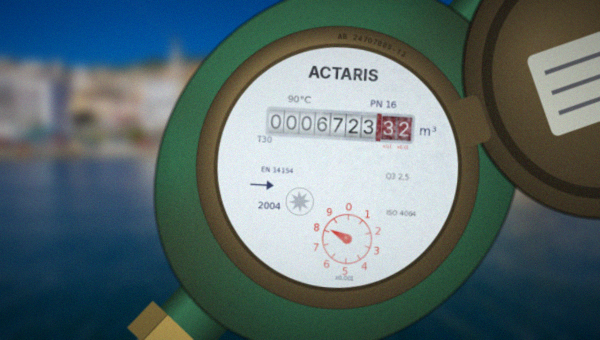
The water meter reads 6723.328 m³
